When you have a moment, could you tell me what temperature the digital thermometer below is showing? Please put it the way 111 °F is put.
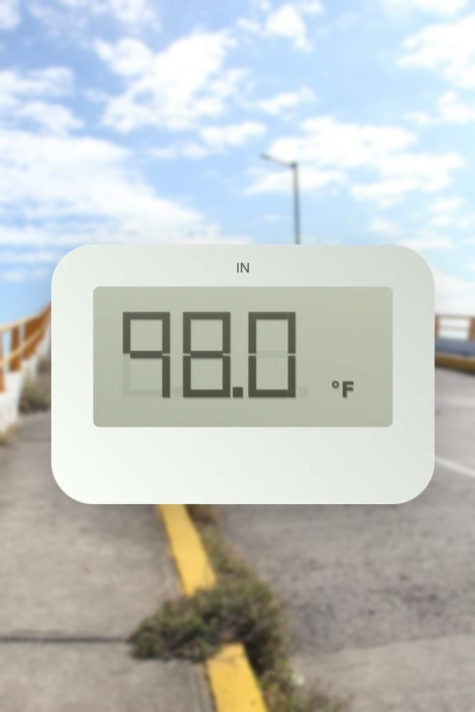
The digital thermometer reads 98.0 °F
